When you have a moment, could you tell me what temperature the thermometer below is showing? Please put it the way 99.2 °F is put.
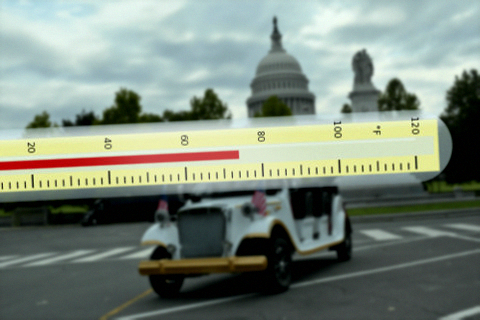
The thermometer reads 74 °F
